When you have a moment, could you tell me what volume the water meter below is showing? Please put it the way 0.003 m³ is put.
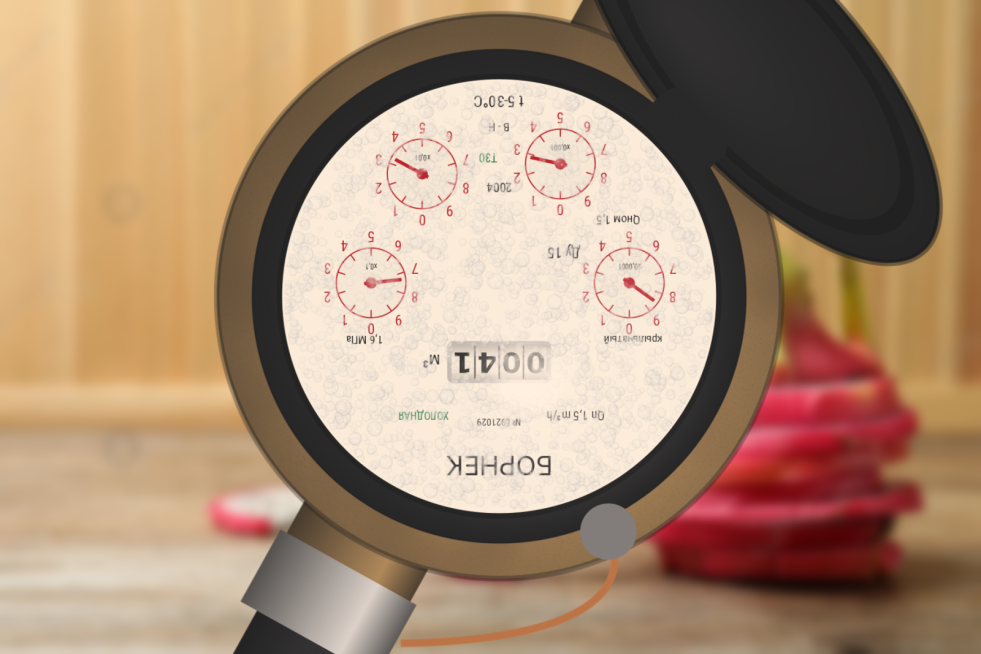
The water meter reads 41.7328 m³
